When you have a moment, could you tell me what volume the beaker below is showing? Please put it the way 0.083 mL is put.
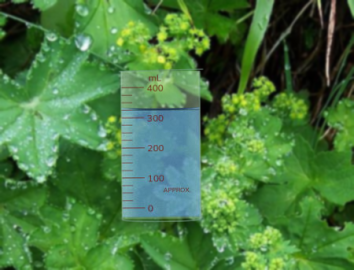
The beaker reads 325 mL
